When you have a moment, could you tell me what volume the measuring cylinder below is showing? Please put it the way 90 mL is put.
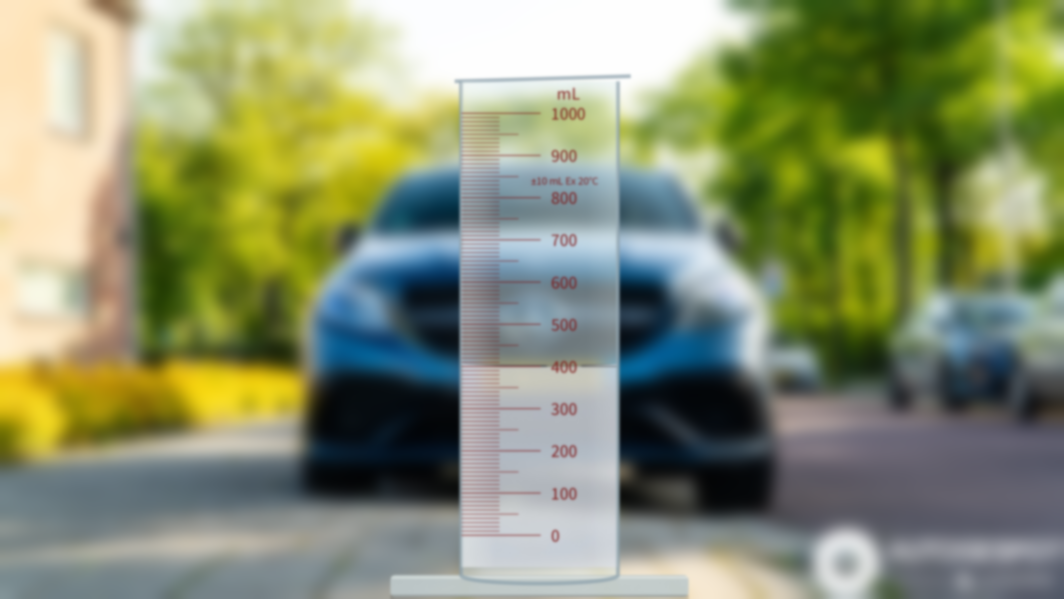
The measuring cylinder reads 400 mL
